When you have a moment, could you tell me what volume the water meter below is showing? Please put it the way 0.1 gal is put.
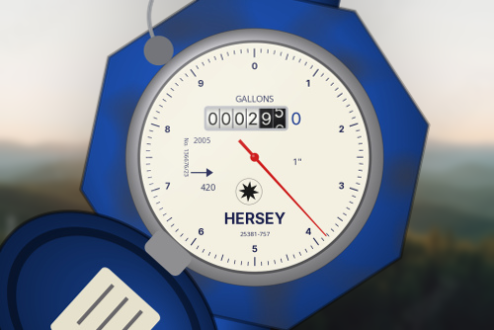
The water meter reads 2953.8 gal
